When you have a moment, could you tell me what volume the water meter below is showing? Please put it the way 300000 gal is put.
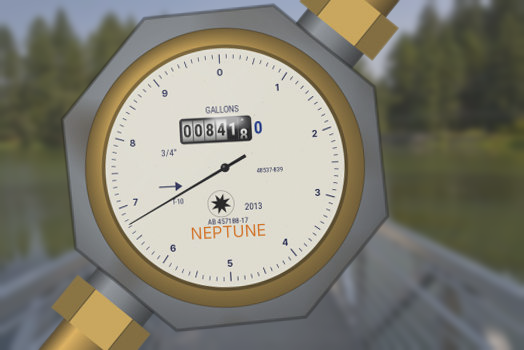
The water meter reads 84176.7 gal
